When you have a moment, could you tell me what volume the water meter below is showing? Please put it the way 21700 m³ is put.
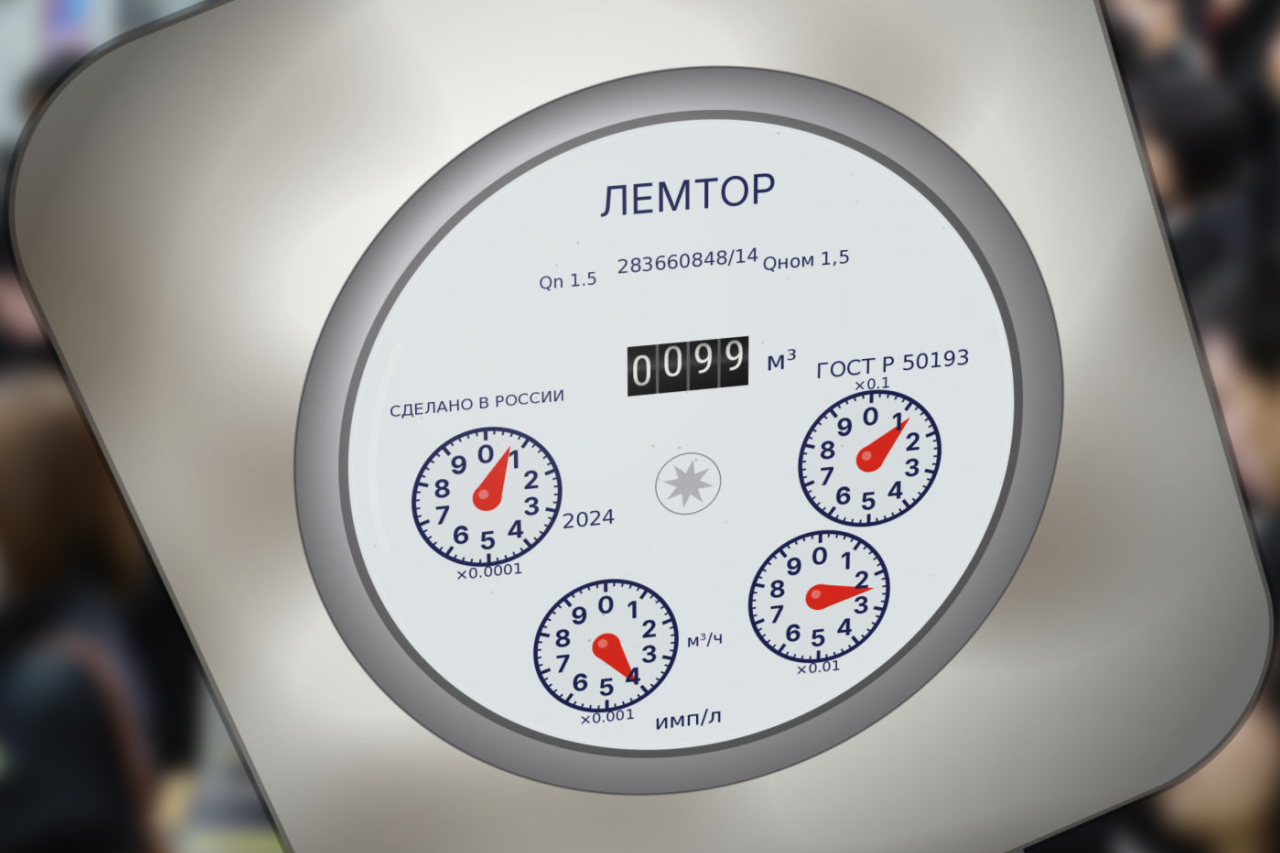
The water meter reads 99.1240 m³
